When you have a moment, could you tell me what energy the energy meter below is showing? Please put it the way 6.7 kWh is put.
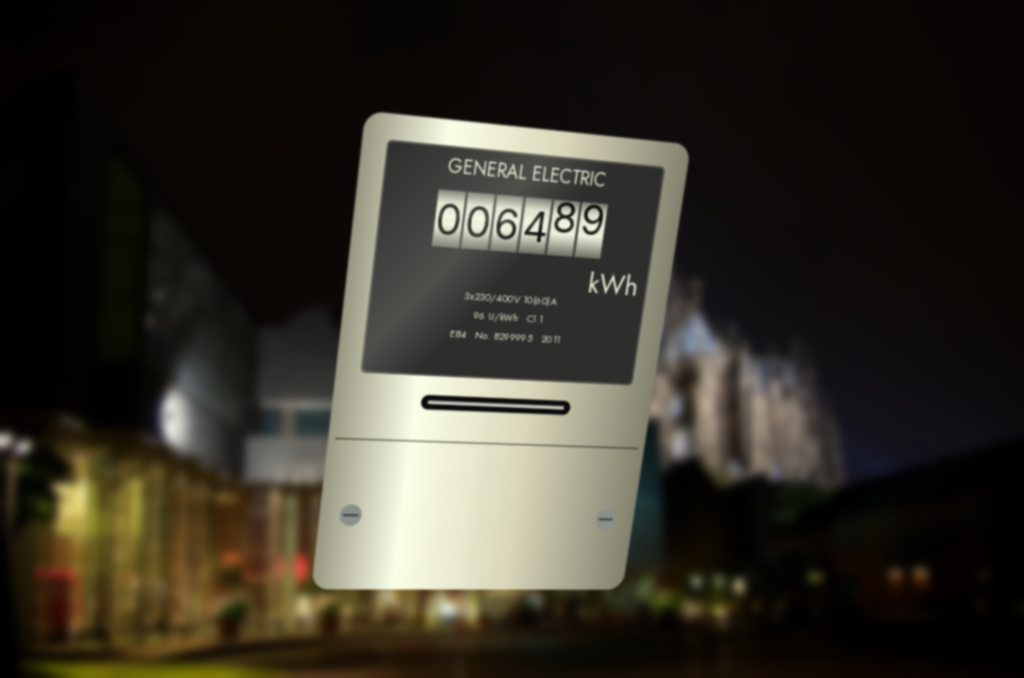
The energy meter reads 6489 kWh
